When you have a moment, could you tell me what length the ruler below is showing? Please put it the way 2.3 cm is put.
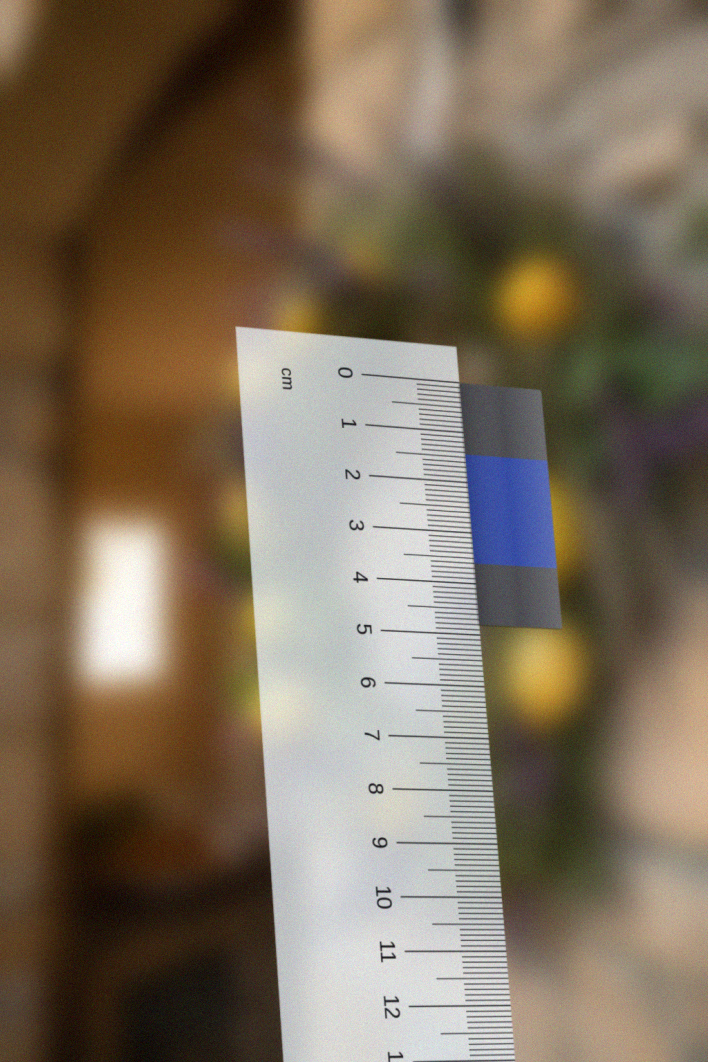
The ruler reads 4.8 cm
